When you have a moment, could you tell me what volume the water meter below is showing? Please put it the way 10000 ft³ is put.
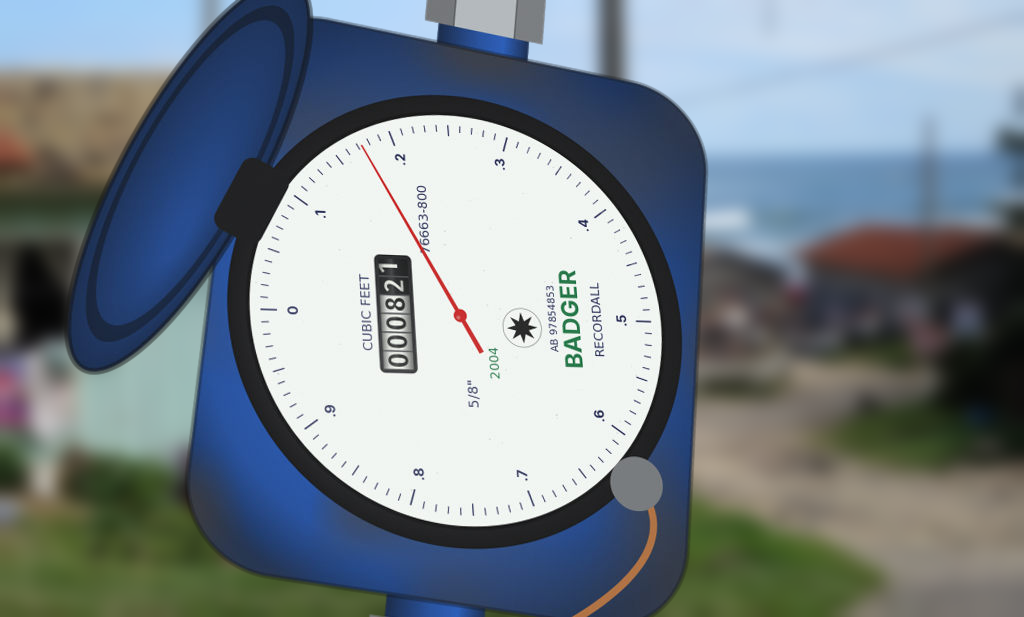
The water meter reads 821.17 ft³
